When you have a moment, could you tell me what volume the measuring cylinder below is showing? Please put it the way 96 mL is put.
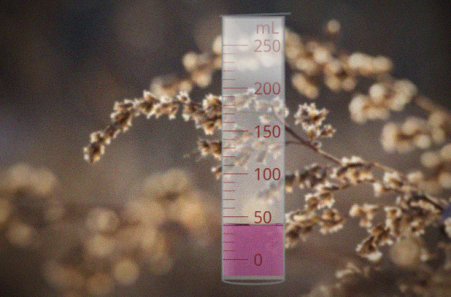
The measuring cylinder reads 40 mL
